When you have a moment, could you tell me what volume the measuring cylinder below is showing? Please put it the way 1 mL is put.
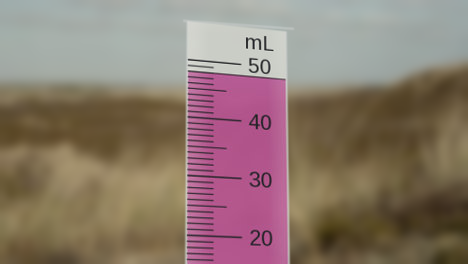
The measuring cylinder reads 48 mL
